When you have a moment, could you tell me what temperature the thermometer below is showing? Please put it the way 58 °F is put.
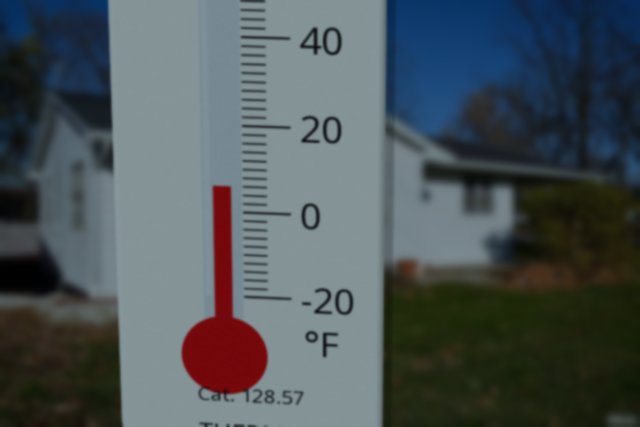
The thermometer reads 6 °F
